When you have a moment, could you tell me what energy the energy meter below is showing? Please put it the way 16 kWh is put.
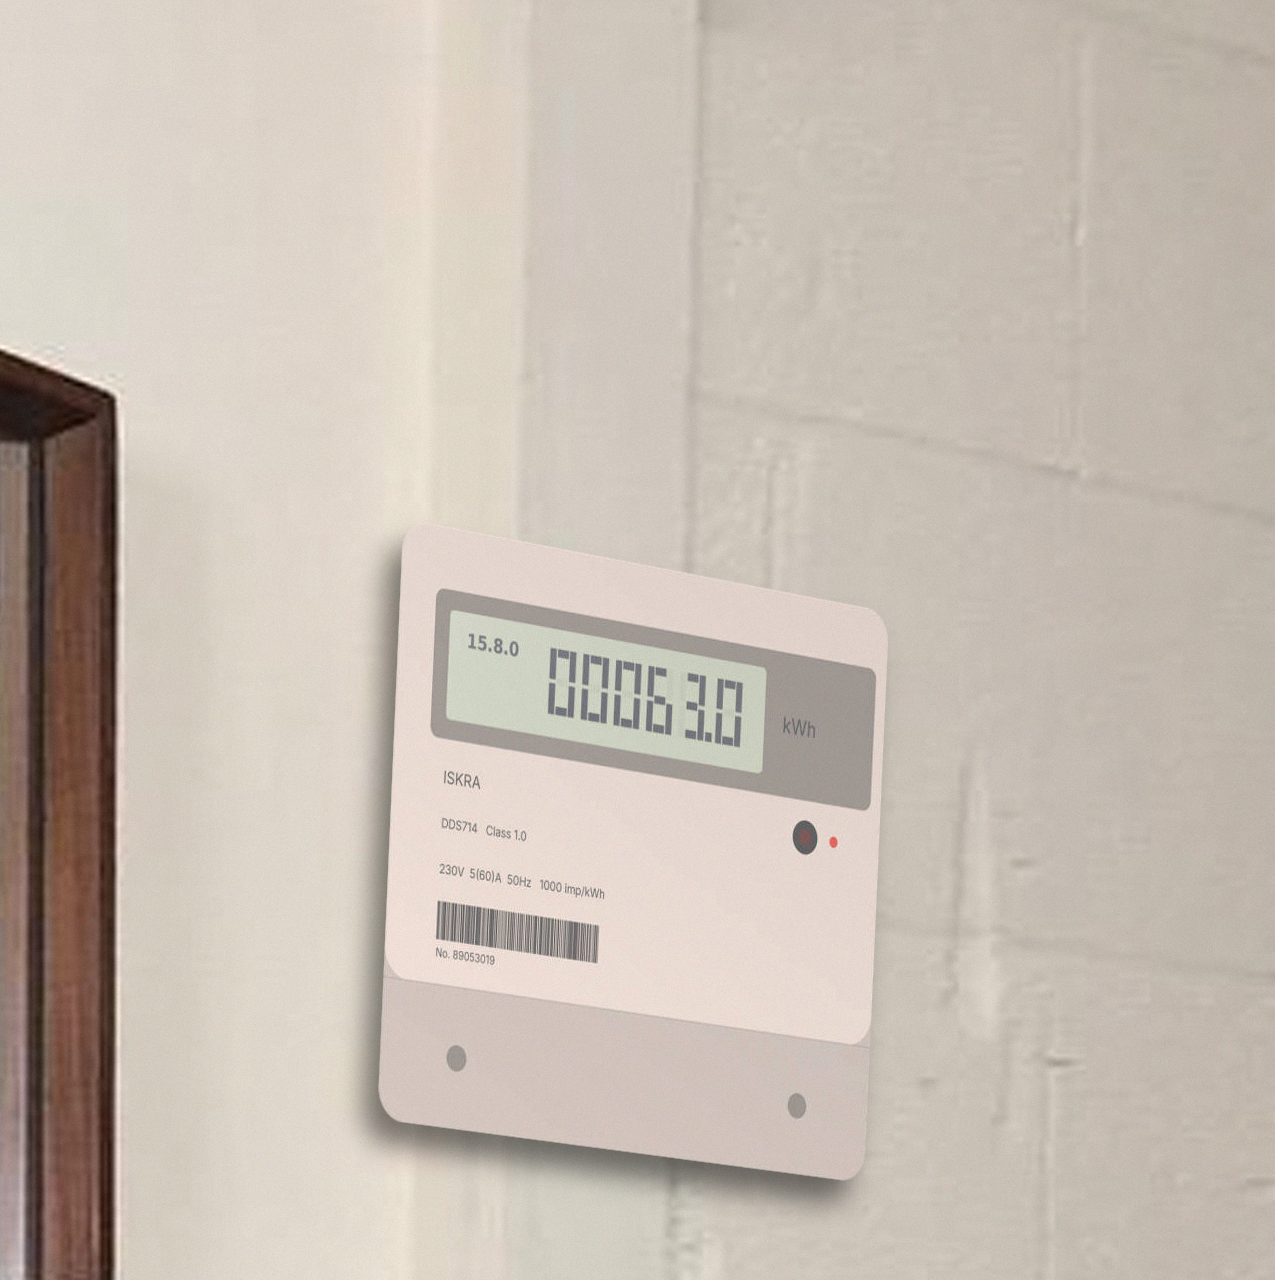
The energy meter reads 63.0 kWh
